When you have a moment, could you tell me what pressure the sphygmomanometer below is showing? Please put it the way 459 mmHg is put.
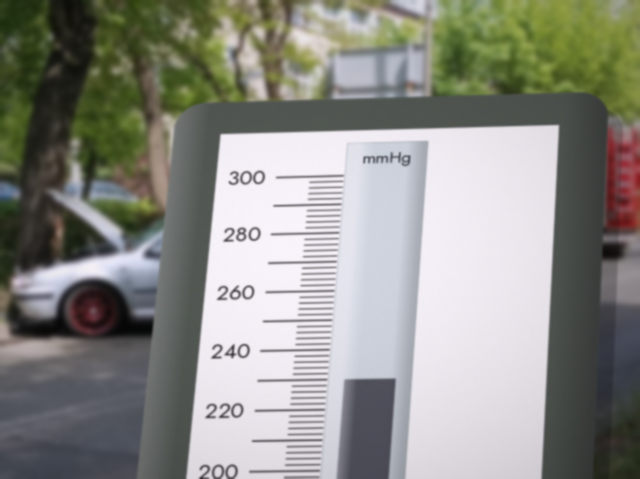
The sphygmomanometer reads 230 mmHg
